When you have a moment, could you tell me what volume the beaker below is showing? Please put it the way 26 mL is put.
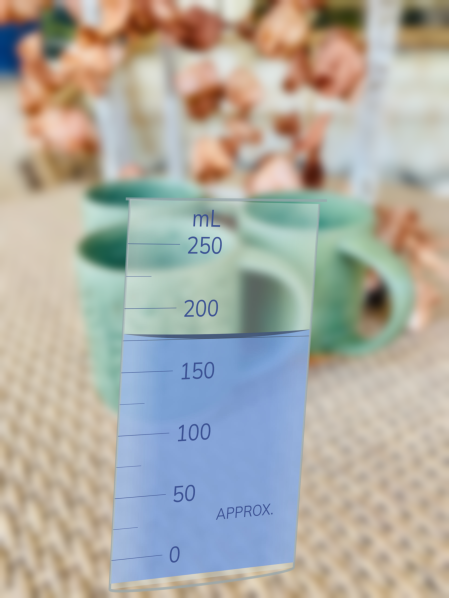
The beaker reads 175 mL
